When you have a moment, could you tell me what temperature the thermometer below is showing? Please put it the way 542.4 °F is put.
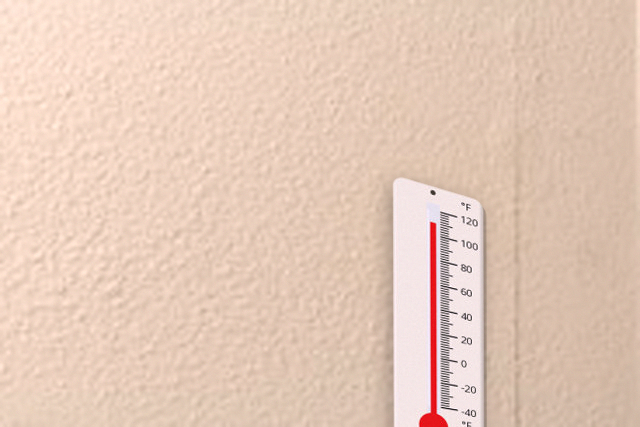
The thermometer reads 110 °F
